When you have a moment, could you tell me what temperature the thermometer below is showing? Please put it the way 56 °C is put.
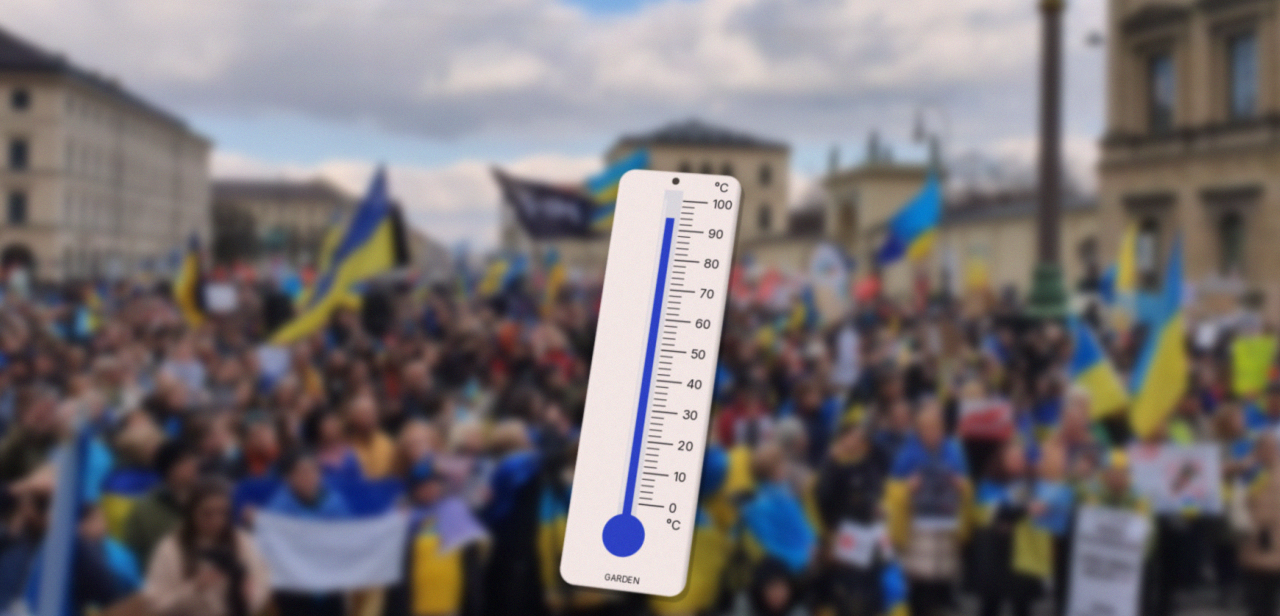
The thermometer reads 94 °C
